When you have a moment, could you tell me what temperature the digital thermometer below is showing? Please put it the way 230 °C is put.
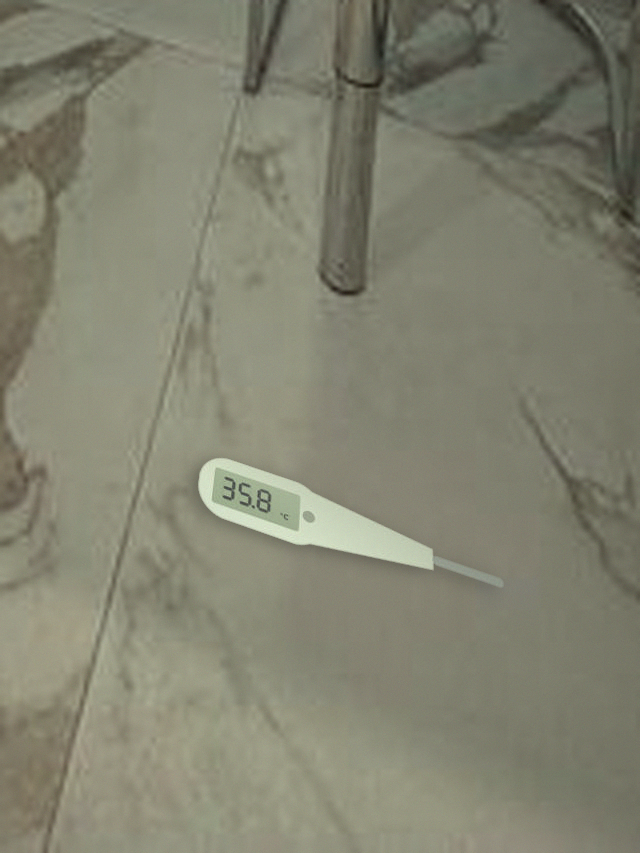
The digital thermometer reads 35.8 °C
